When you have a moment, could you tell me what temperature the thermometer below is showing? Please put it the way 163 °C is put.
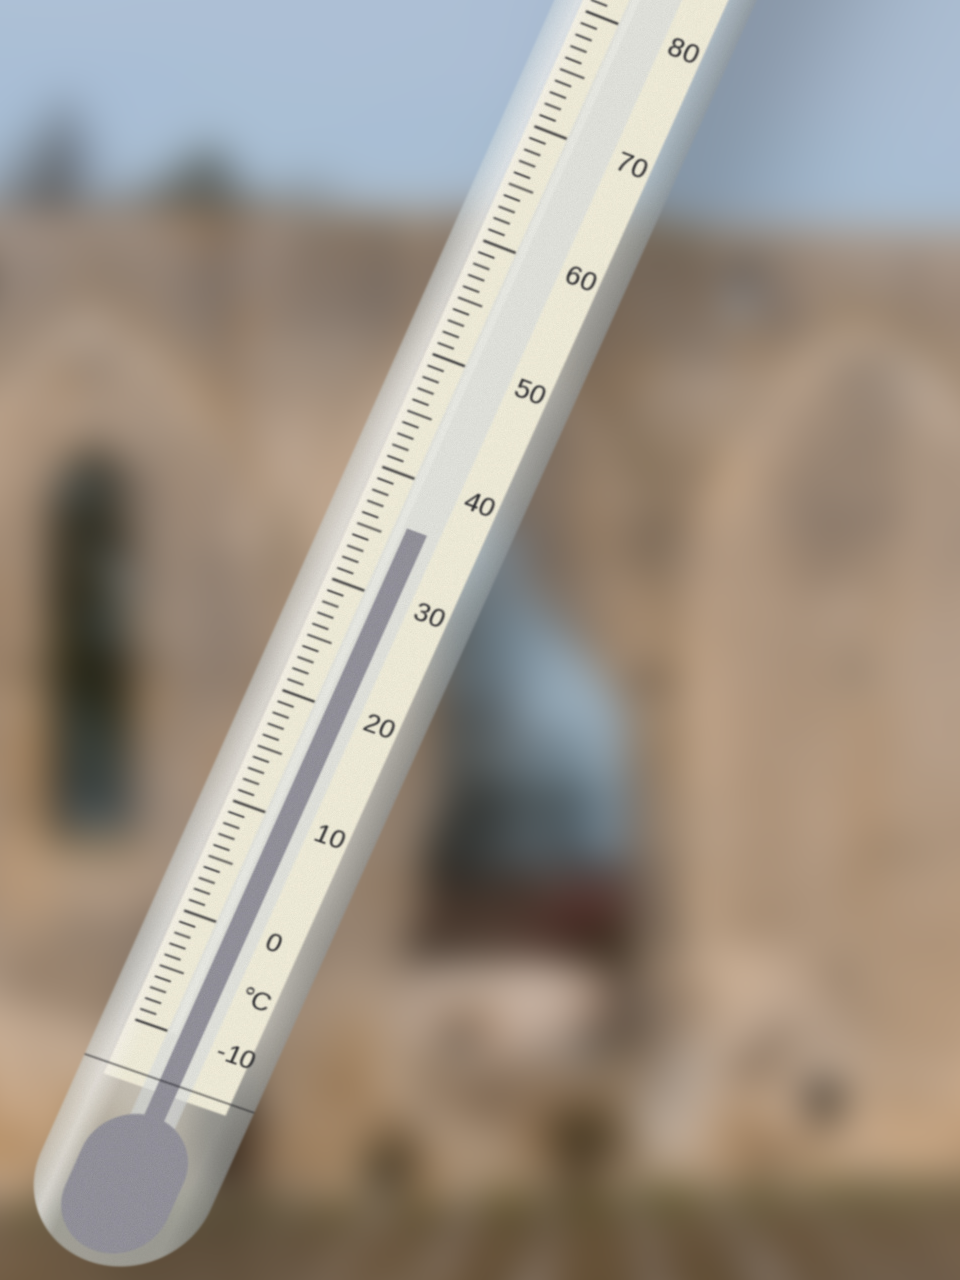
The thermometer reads 36 °C
